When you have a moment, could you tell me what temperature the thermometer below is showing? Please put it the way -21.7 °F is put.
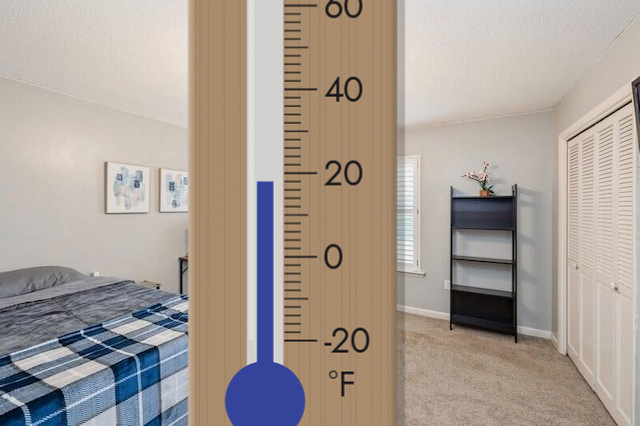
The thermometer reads 18 °F
